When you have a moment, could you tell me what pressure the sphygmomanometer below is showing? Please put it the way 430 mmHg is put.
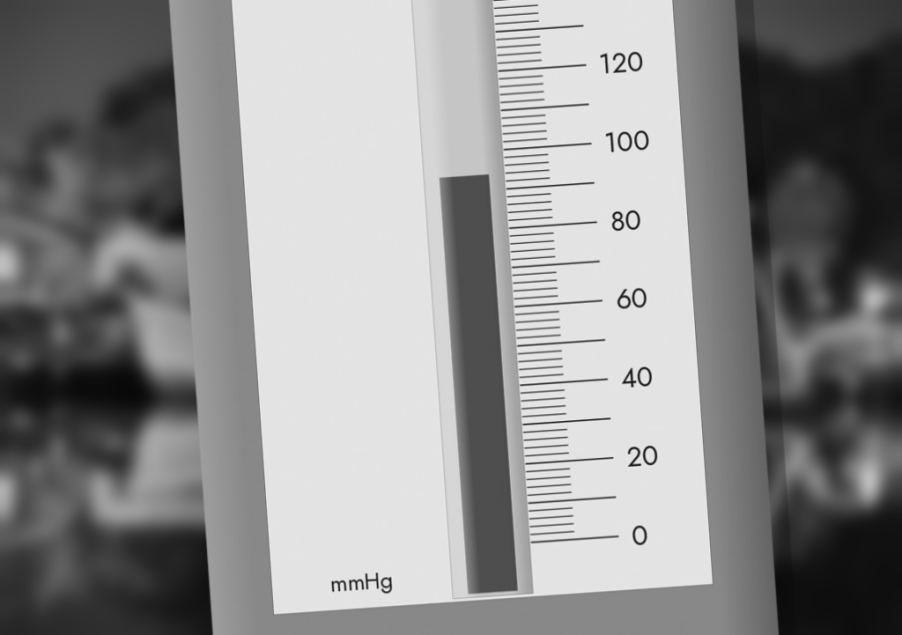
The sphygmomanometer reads 94 mmHg
